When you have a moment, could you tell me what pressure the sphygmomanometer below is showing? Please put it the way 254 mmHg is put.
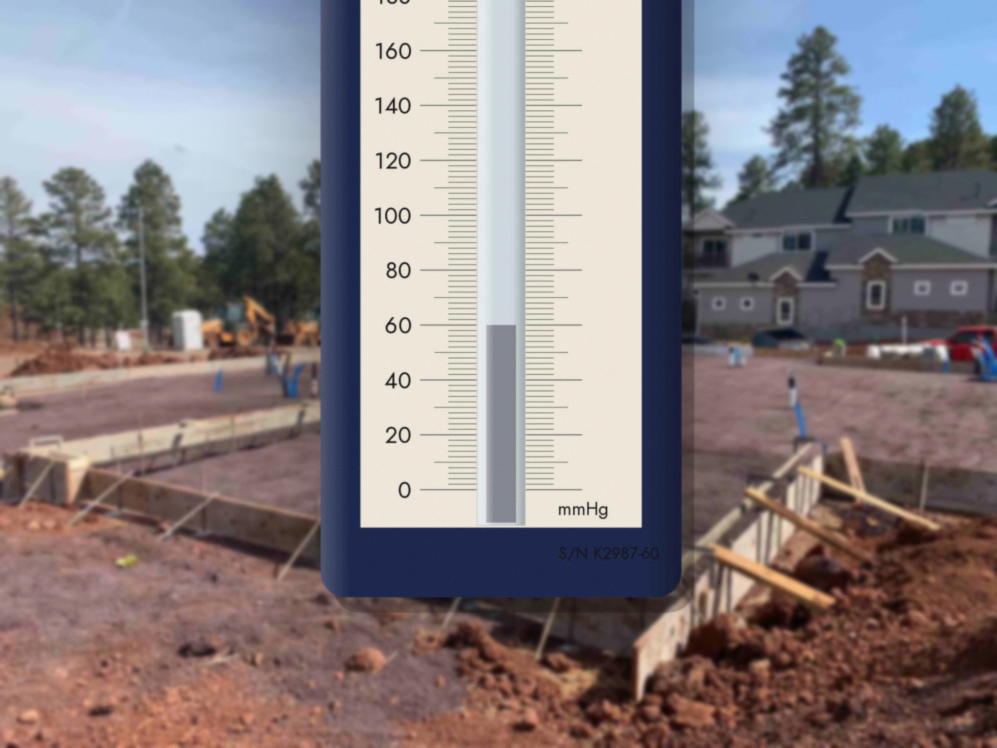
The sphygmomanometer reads 60 mmHg
